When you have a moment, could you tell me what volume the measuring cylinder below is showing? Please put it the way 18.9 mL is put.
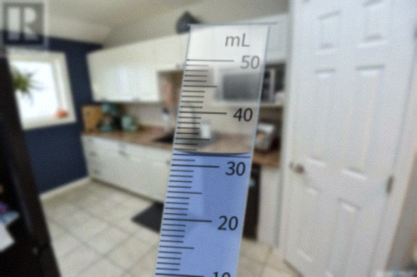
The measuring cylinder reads 32 mL
